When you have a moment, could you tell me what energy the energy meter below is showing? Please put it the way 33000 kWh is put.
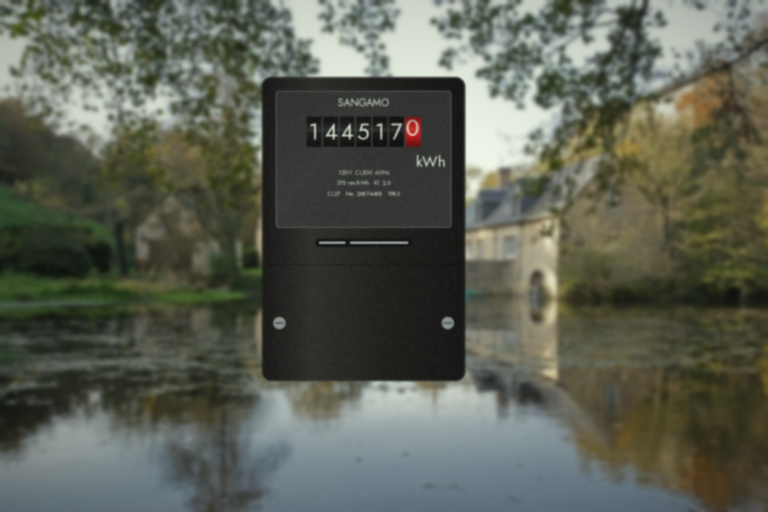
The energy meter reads 144517.0 kWh
